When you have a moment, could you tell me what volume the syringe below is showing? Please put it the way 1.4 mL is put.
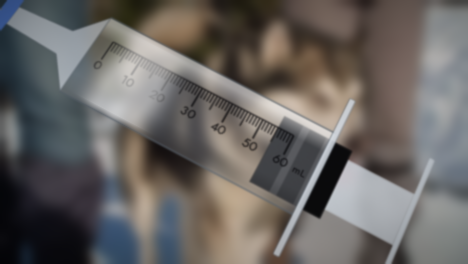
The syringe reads 55 mL
